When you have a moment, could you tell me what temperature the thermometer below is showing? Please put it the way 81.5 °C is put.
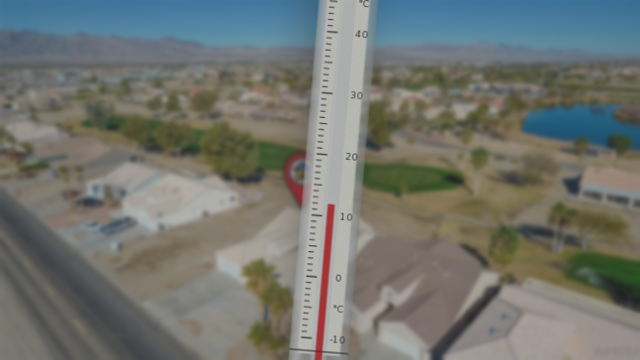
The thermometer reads 12 °C
